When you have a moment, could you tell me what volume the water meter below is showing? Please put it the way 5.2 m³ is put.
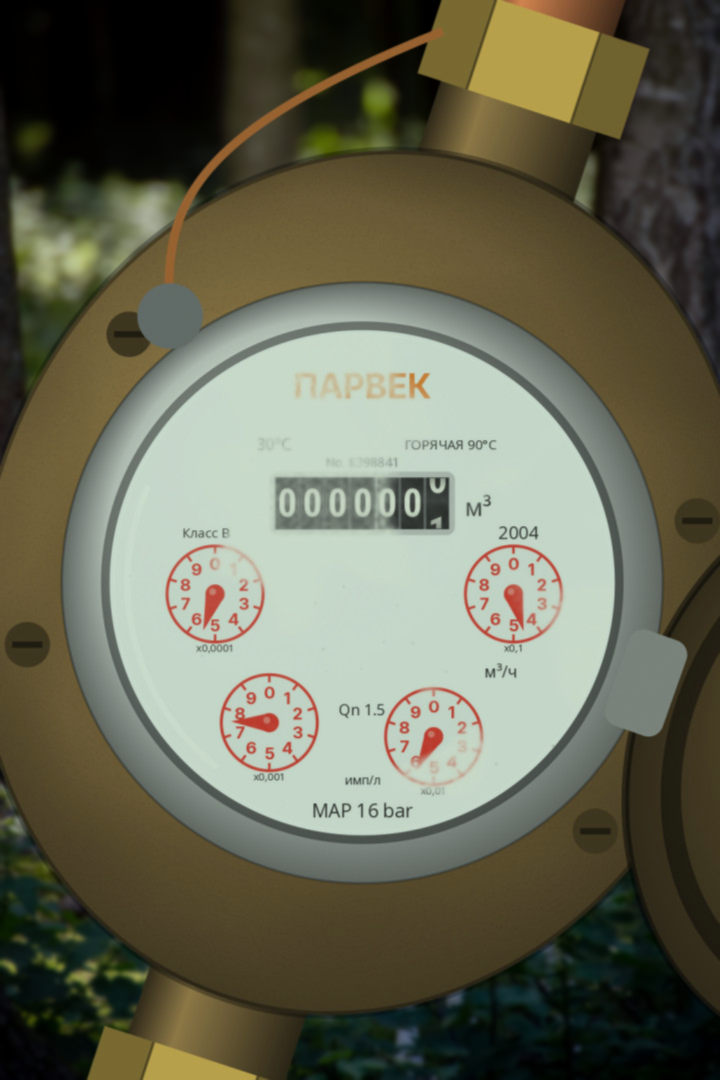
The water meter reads 0.4575 m³
